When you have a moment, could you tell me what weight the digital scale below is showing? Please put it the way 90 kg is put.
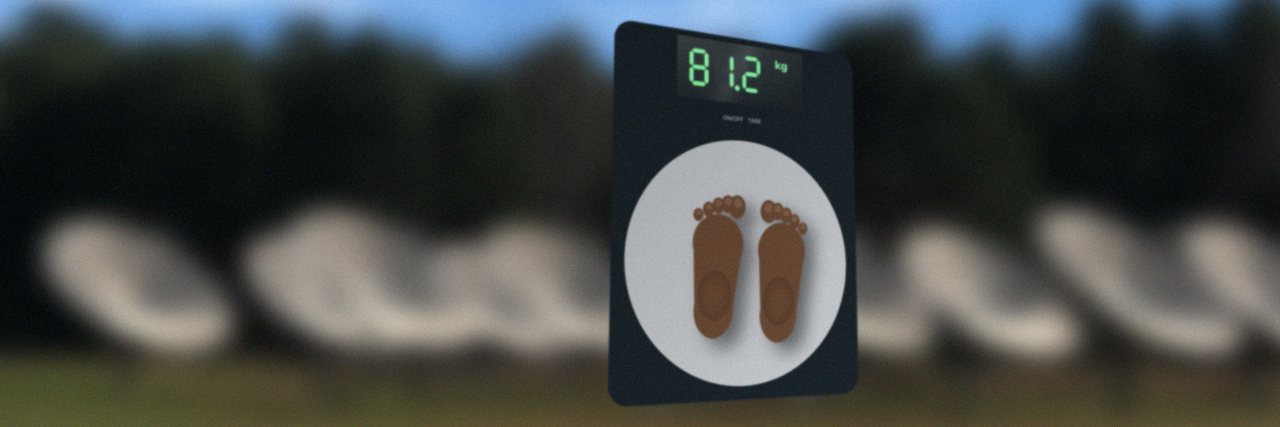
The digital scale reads 81.2 kg
